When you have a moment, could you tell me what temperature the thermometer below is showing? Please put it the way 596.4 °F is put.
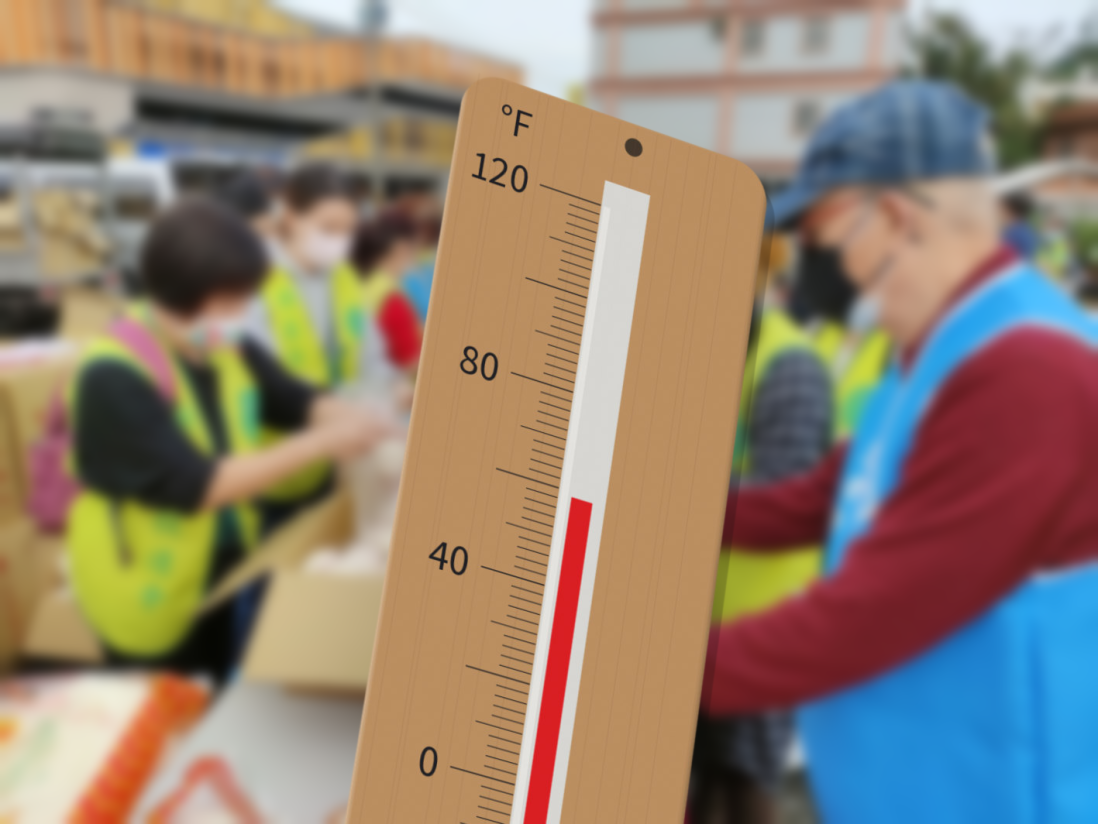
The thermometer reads 59 °F
